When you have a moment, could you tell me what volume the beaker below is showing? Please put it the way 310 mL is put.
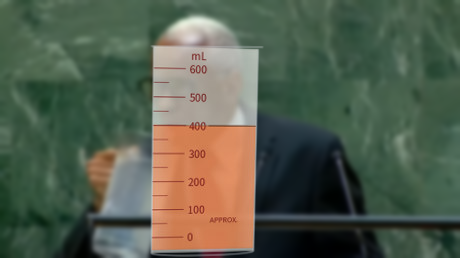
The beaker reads 400 mL
